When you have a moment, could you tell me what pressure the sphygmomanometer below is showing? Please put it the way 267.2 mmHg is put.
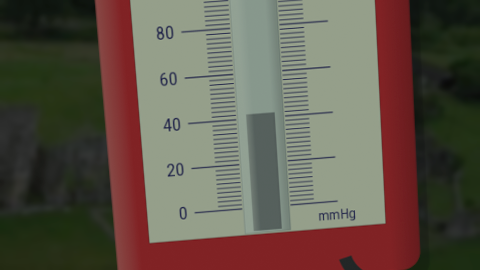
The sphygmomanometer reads 42 mmHg
